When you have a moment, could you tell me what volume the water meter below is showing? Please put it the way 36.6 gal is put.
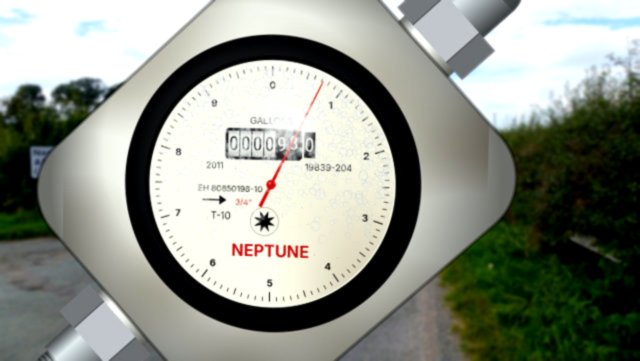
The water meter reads 980.7 gal
